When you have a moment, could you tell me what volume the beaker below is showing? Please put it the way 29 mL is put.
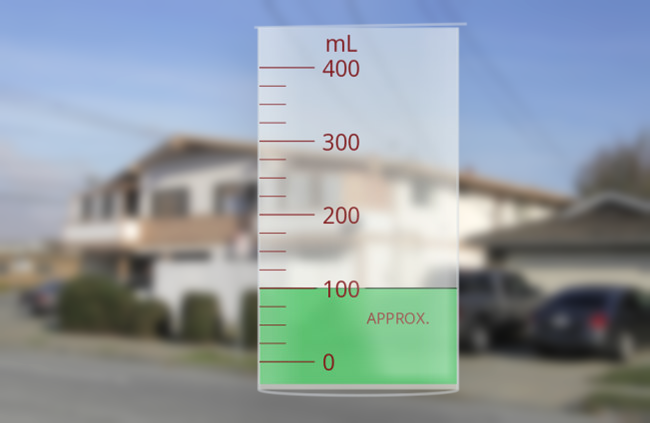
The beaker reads 100 mL
